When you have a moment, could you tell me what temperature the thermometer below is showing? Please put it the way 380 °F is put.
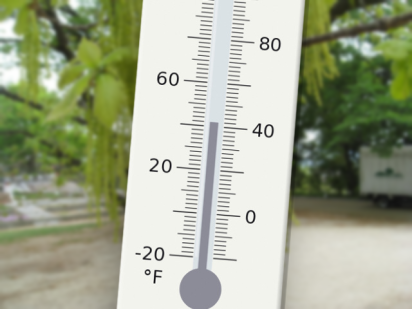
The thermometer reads 42 °F
